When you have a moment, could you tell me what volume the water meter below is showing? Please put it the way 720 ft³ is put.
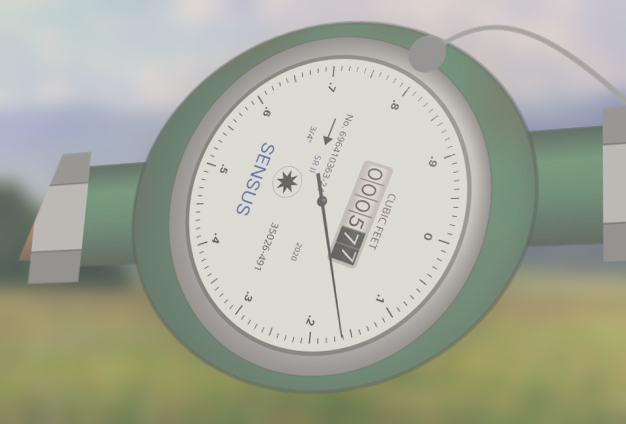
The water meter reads 577.16 ft³
